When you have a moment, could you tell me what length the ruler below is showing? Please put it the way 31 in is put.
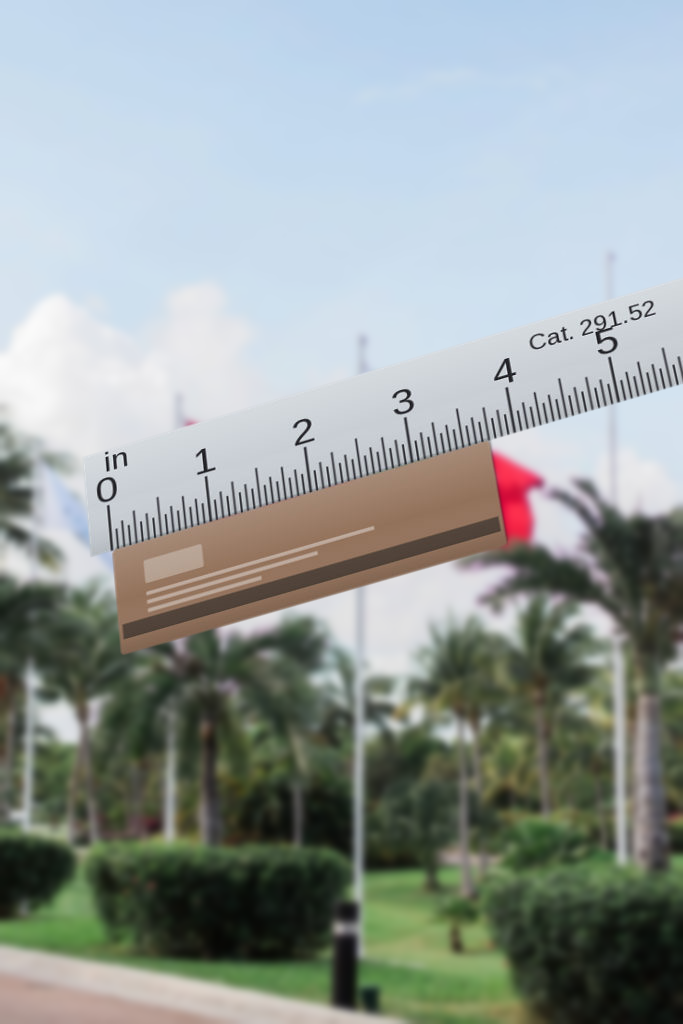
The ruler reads 3.75 in
